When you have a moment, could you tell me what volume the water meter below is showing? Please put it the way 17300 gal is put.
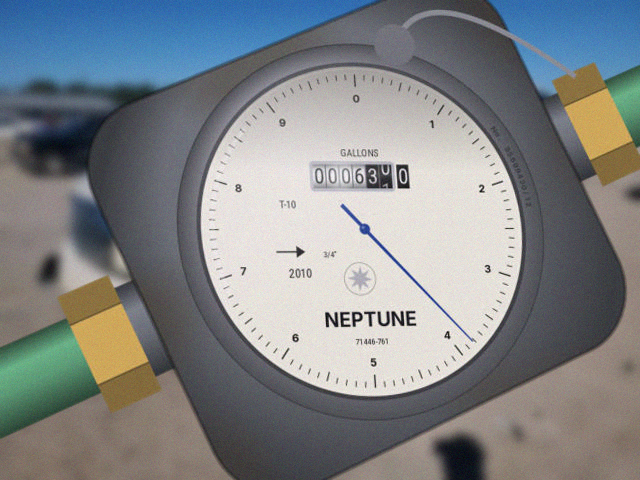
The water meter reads 6303.8 gal
